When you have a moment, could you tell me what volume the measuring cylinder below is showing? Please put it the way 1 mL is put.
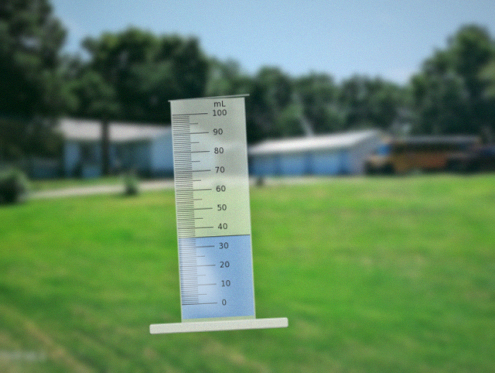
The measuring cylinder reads 35 mL
